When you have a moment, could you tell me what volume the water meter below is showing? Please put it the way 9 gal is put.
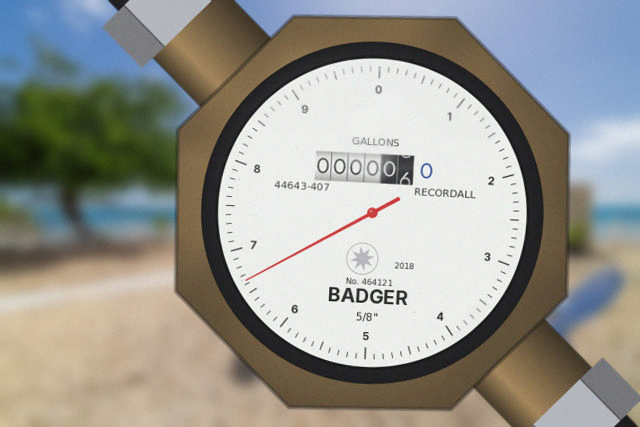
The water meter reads 56.6 gal
